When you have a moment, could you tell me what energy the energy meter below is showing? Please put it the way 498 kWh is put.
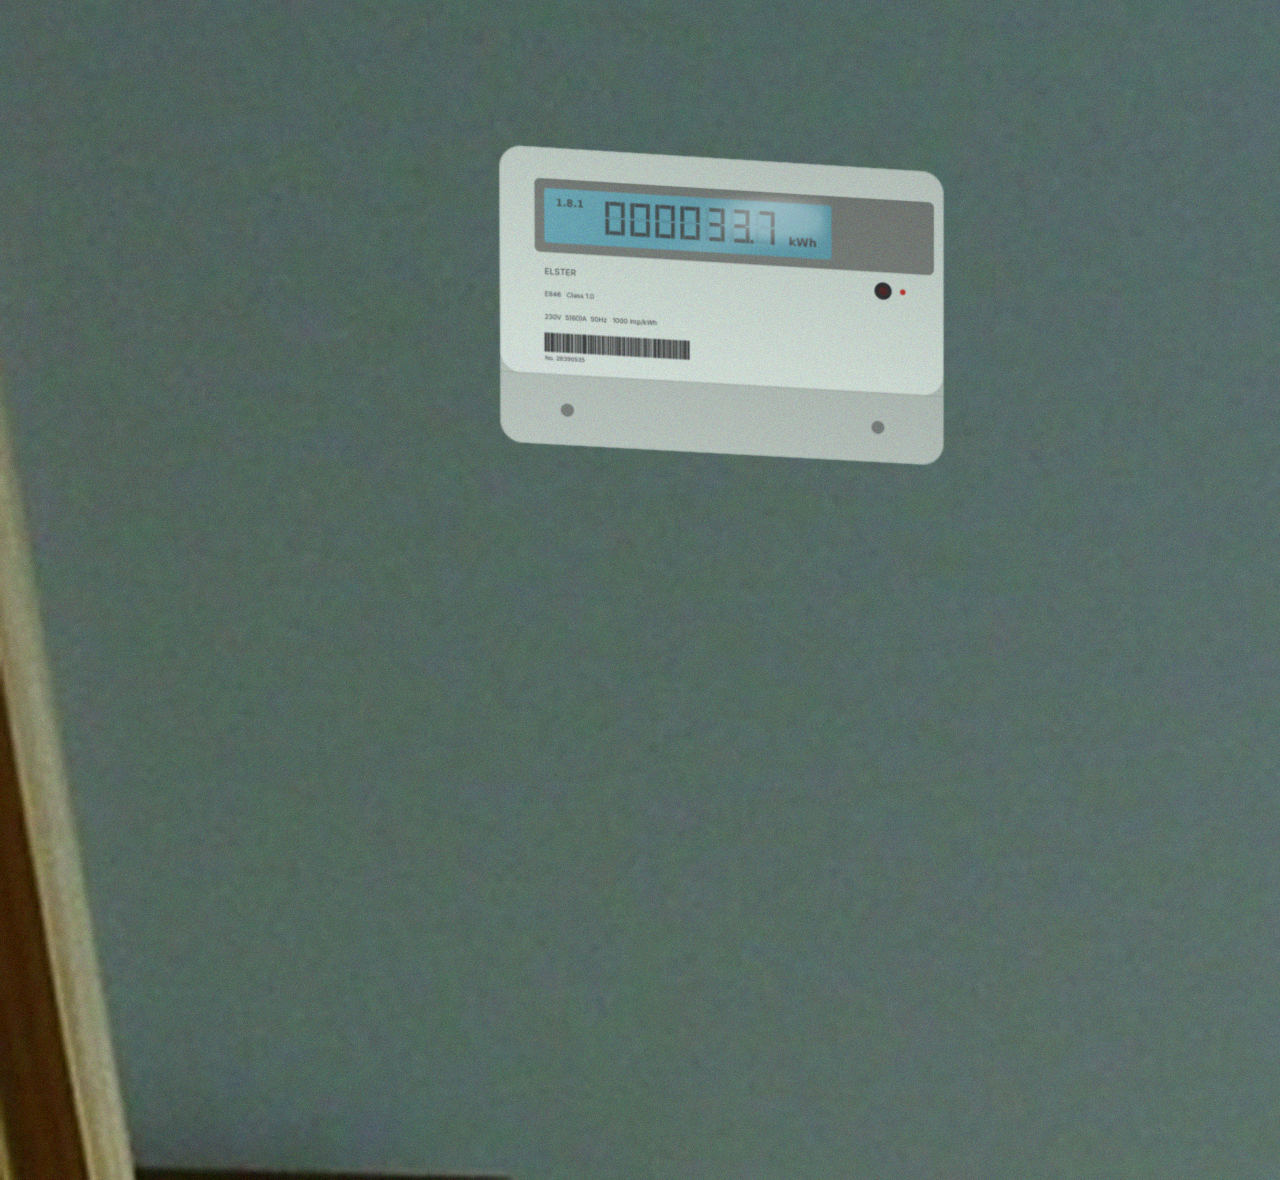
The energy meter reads 33.7 kWh
